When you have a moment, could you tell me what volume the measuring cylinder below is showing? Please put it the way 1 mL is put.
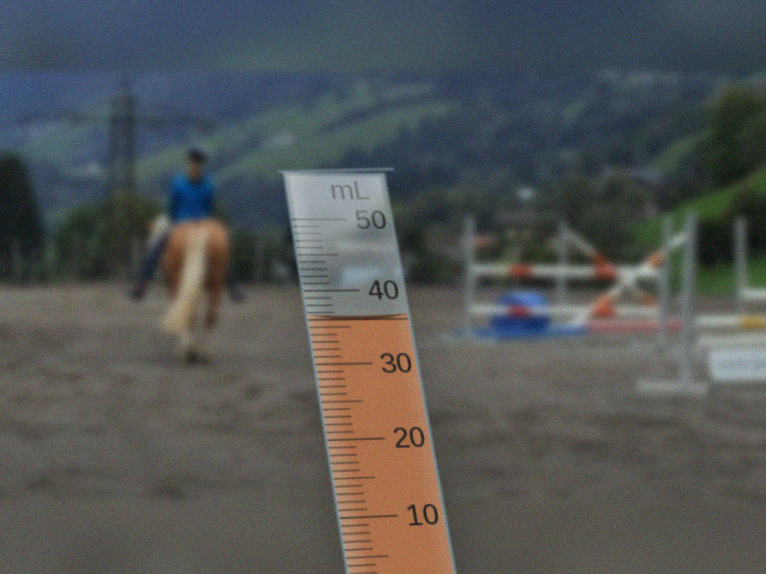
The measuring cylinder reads 36 mL
